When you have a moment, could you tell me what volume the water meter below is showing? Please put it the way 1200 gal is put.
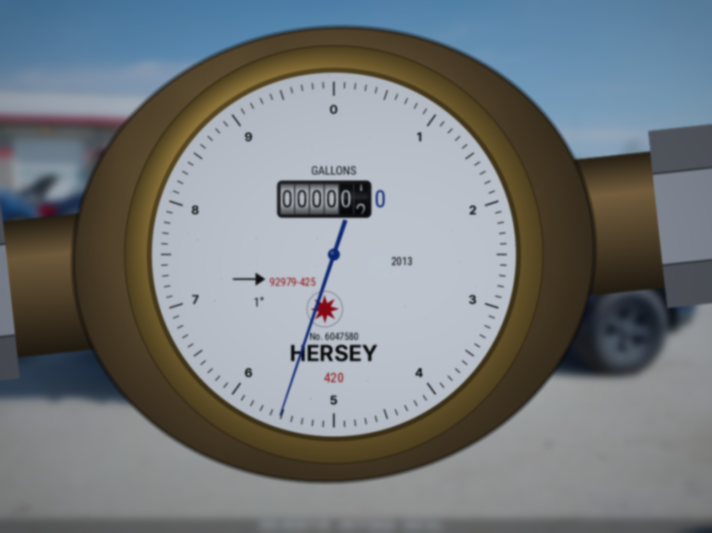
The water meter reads 15.5 gal
